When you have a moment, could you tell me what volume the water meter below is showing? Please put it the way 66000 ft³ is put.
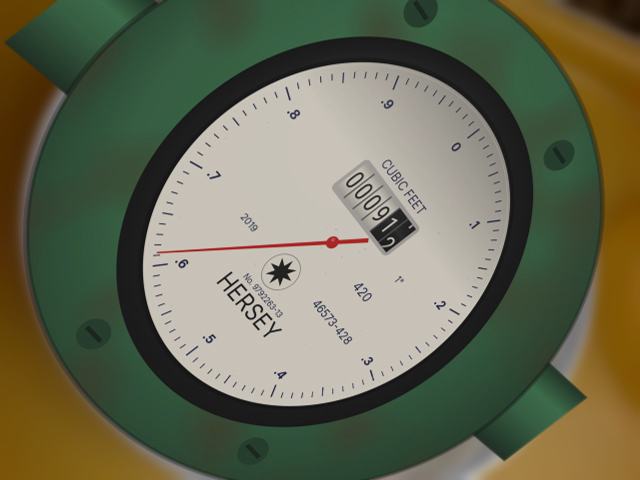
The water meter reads 911.61 ft³
